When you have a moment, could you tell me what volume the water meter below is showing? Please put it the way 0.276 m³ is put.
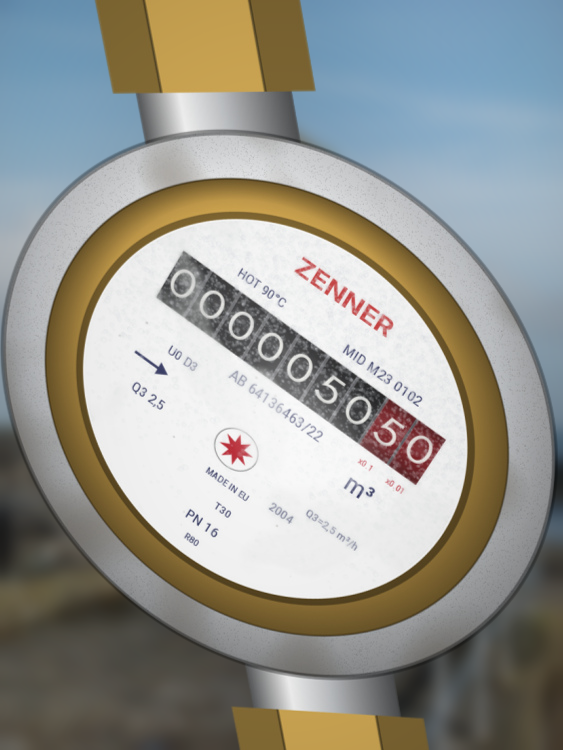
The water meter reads 50.50 m³
